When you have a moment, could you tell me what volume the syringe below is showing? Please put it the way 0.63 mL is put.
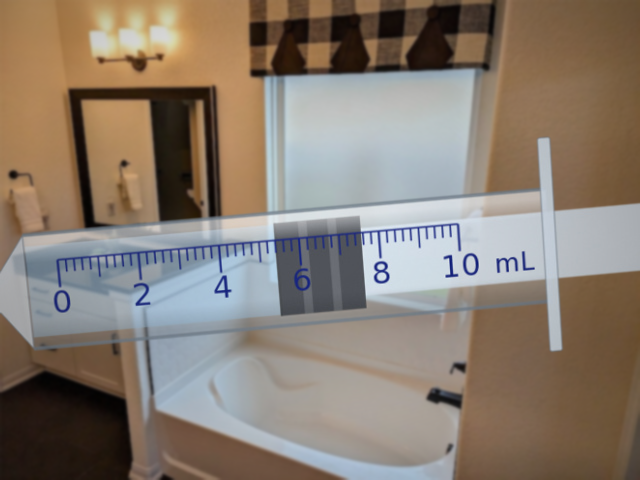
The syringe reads 5.4 mL
